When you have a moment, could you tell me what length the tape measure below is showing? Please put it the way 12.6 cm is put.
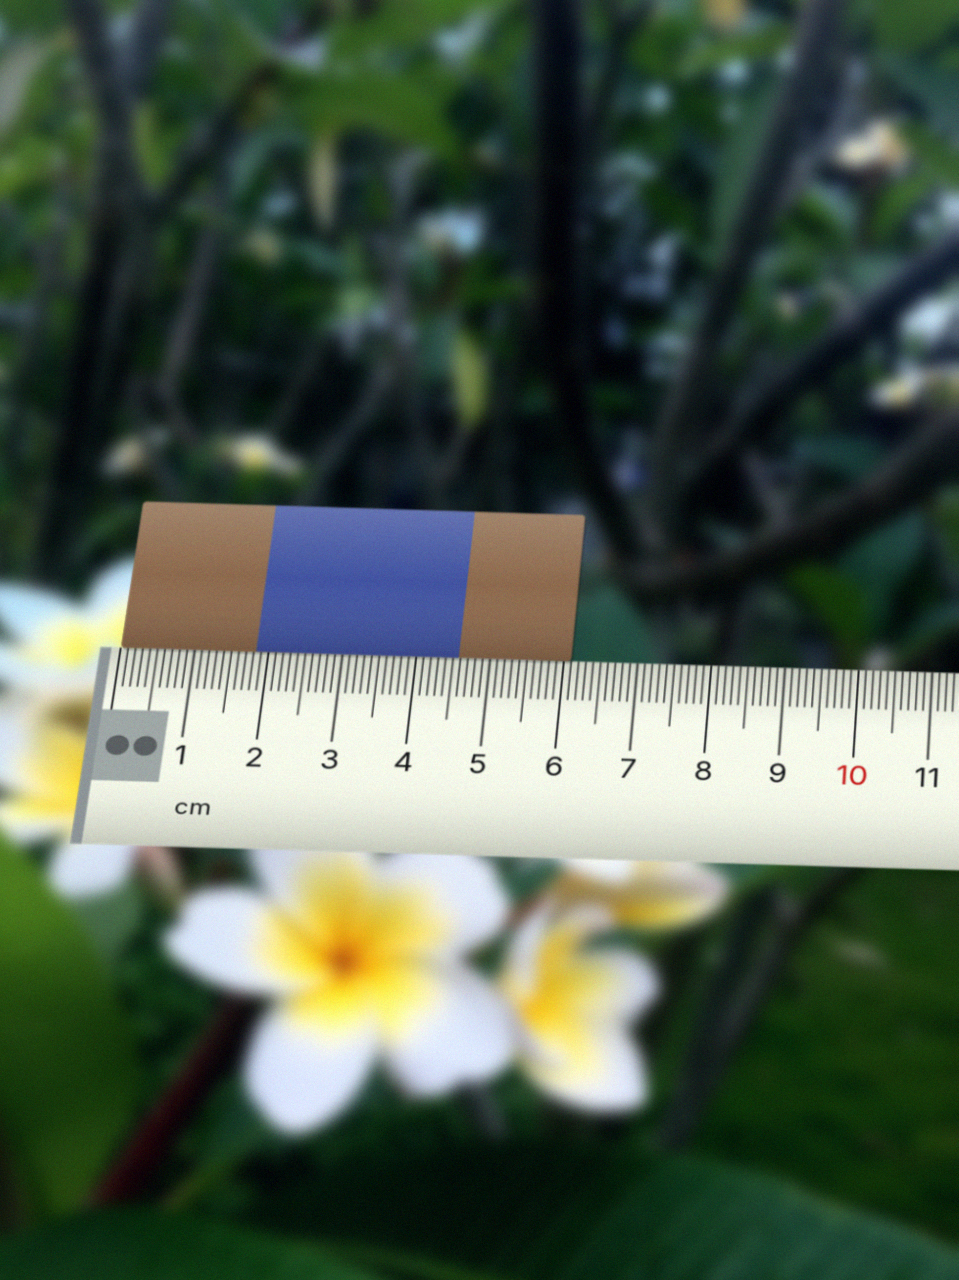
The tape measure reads 6.1 cm
